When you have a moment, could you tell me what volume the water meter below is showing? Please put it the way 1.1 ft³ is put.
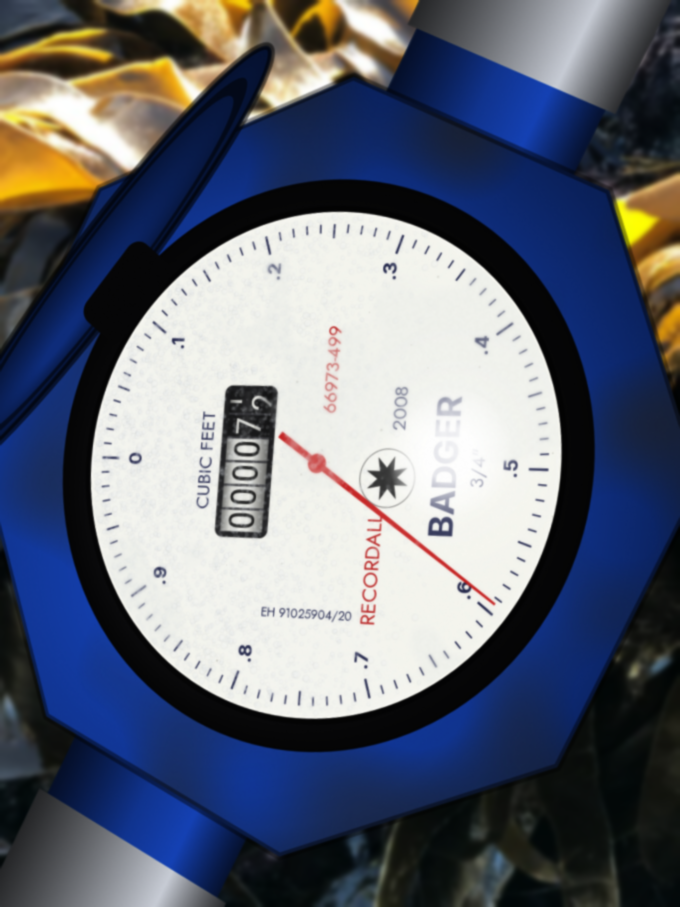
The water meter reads 71.59 ft³
